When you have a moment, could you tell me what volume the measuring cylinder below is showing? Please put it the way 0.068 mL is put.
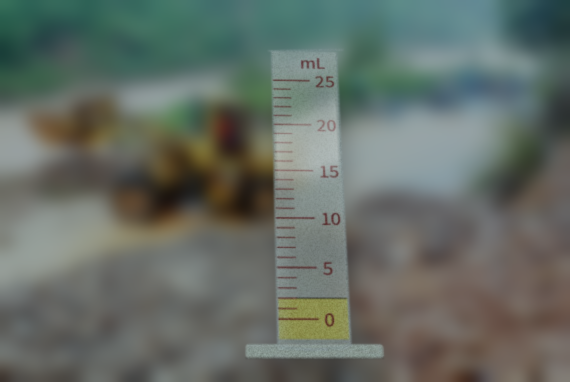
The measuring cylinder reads 2 mL
